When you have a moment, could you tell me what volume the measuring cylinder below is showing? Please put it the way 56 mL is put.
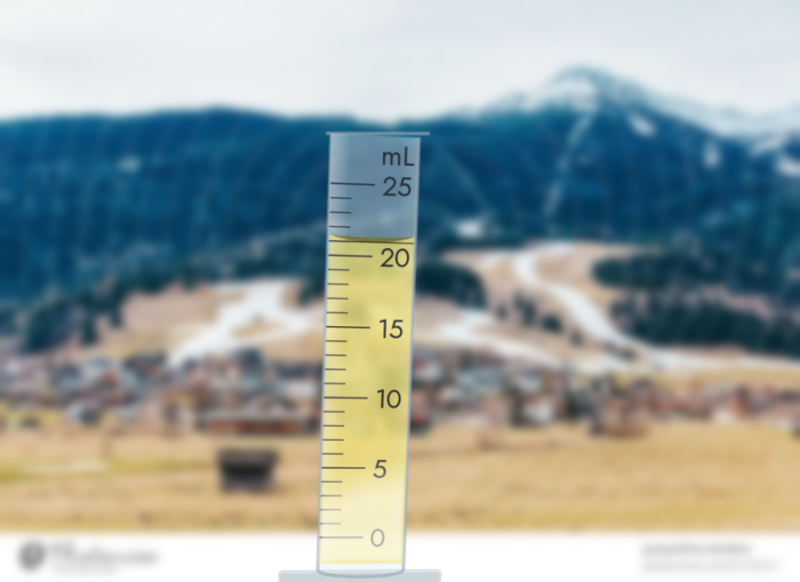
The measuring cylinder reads 21 mL
